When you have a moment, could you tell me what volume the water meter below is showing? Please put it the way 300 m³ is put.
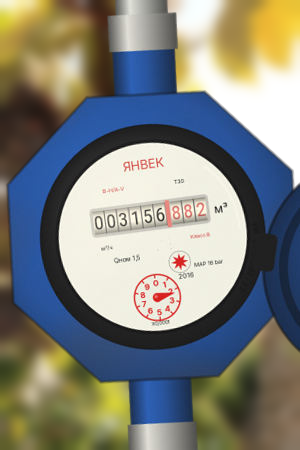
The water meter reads 3156.8822 m³
